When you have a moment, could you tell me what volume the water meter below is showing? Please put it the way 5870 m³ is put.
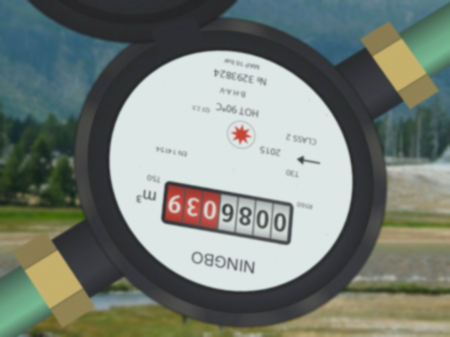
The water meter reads 86.039 m³
